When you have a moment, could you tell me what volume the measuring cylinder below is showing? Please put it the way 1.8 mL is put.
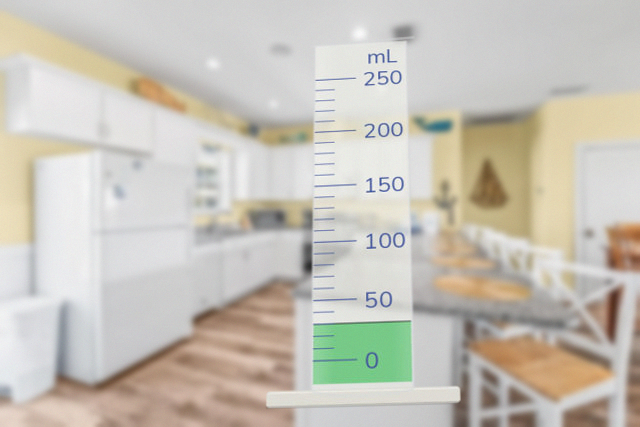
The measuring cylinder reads 30 mL
